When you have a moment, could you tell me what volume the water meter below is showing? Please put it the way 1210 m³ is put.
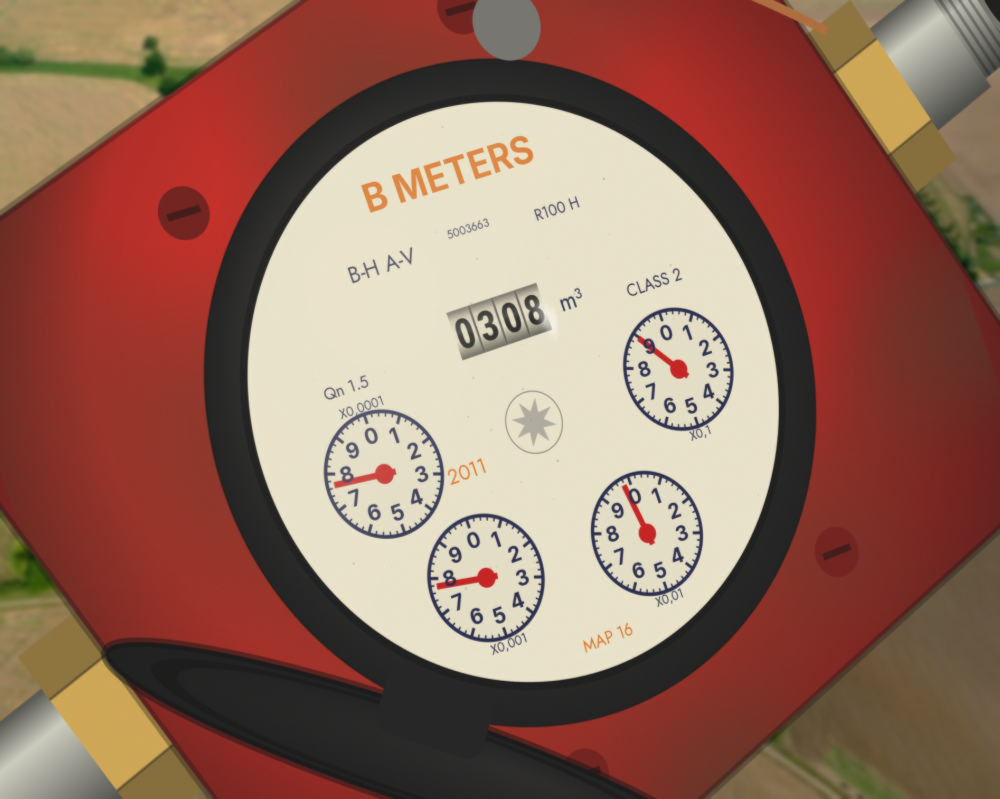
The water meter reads 308.8977 m³
